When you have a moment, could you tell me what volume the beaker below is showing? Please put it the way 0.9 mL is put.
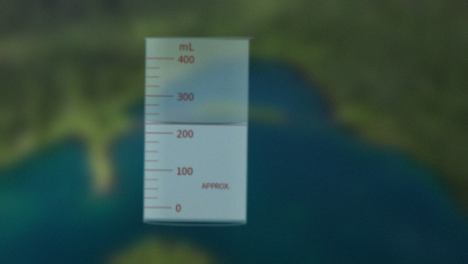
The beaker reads 225 mL
